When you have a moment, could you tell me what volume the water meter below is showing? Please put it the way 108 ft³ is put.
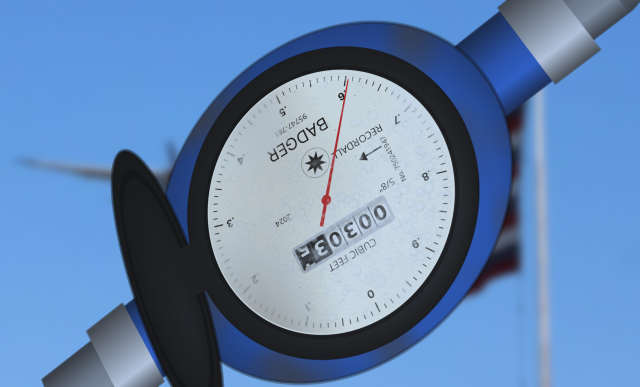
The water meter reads 3034.60 ft³
